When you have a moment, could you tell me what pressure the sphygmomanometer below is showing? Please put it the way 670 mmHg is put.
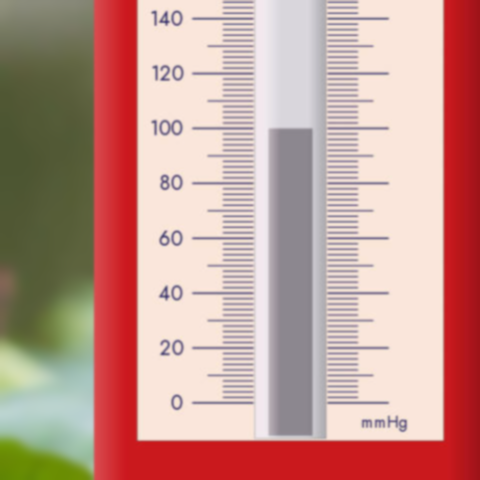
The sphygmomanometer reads 100 mmHg
